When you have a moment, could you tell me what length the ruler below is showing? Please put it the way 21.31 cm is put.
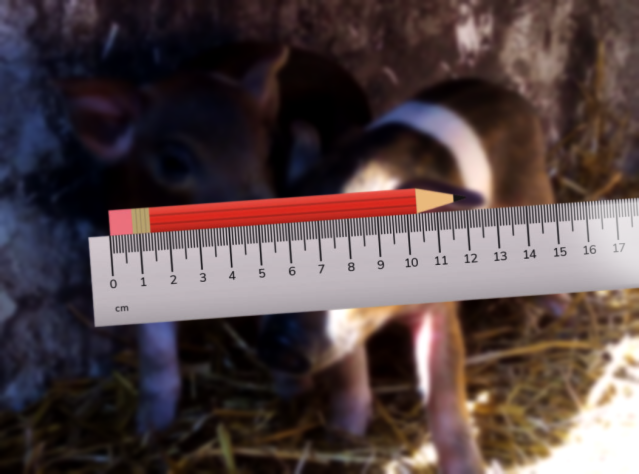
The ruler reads 12 cm
